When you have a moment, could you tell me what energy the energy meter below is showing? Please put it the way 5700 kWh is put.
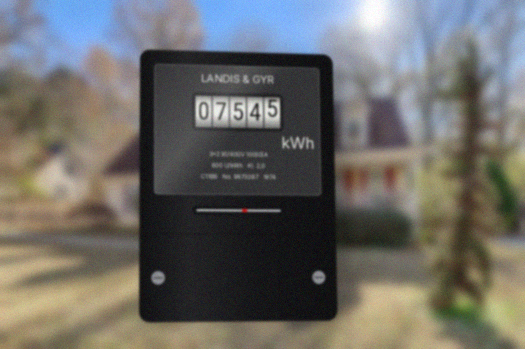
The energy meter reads 7545 kWh
